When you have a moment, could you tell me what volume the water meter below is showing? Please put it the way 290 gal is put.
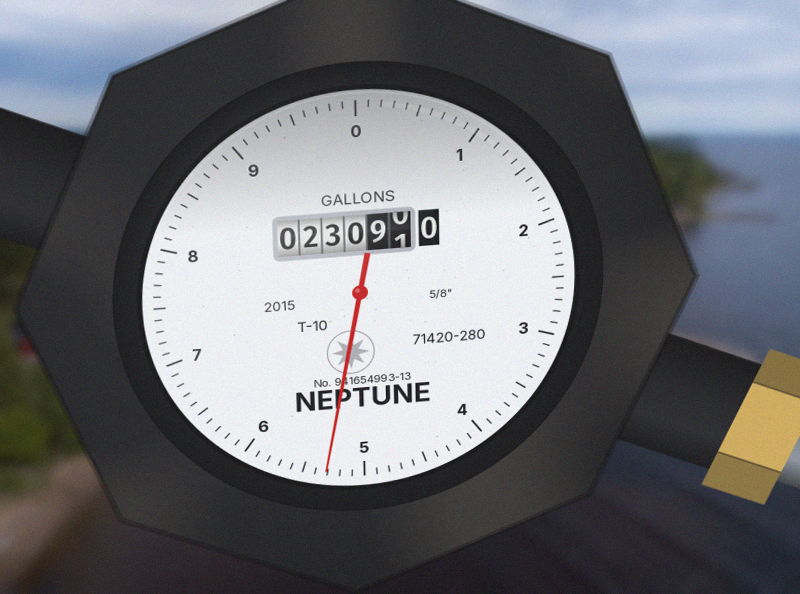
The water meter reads 230905.3 gal
